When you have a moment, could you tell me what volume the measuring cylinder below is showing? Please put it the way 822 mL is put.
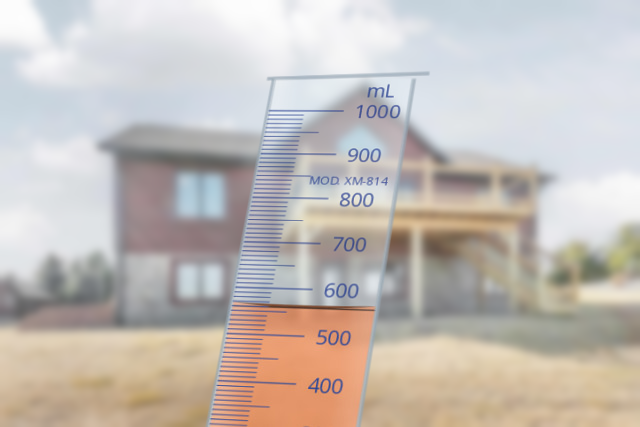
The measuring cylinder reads 560 mL
